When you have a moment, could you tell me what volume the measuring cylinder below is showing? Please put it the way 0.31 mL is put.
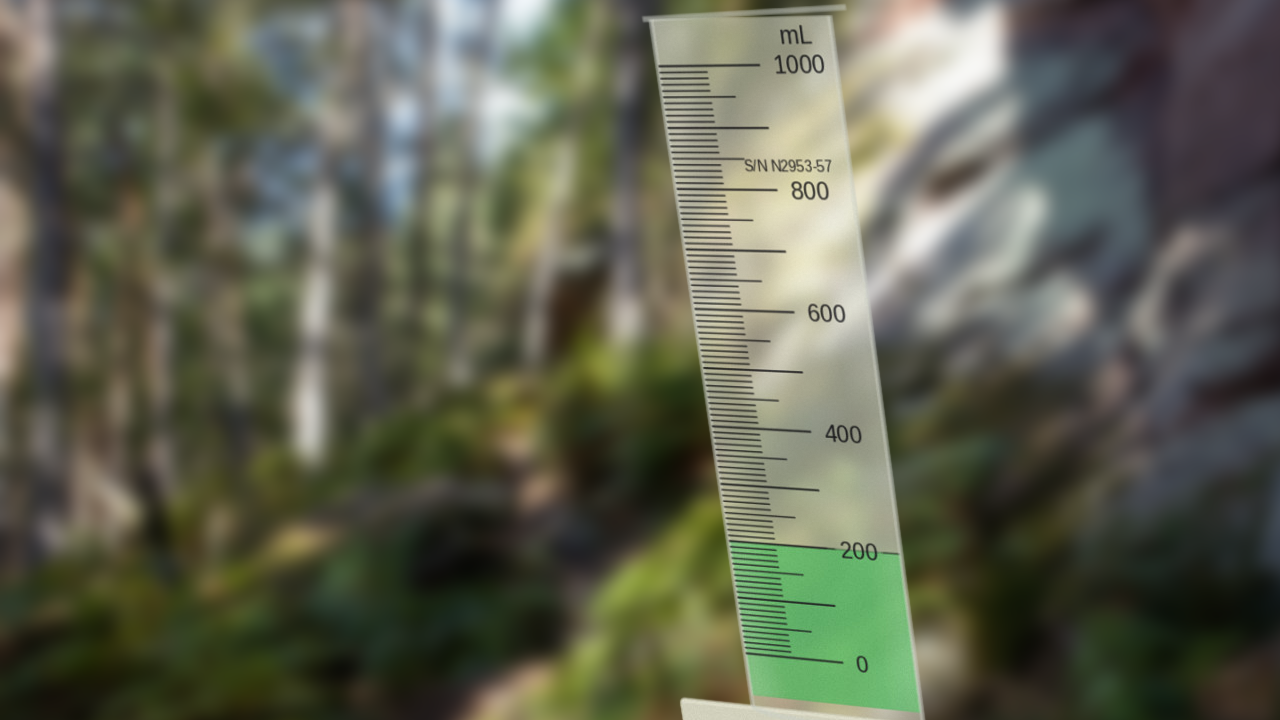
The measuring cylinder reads 200 mL
